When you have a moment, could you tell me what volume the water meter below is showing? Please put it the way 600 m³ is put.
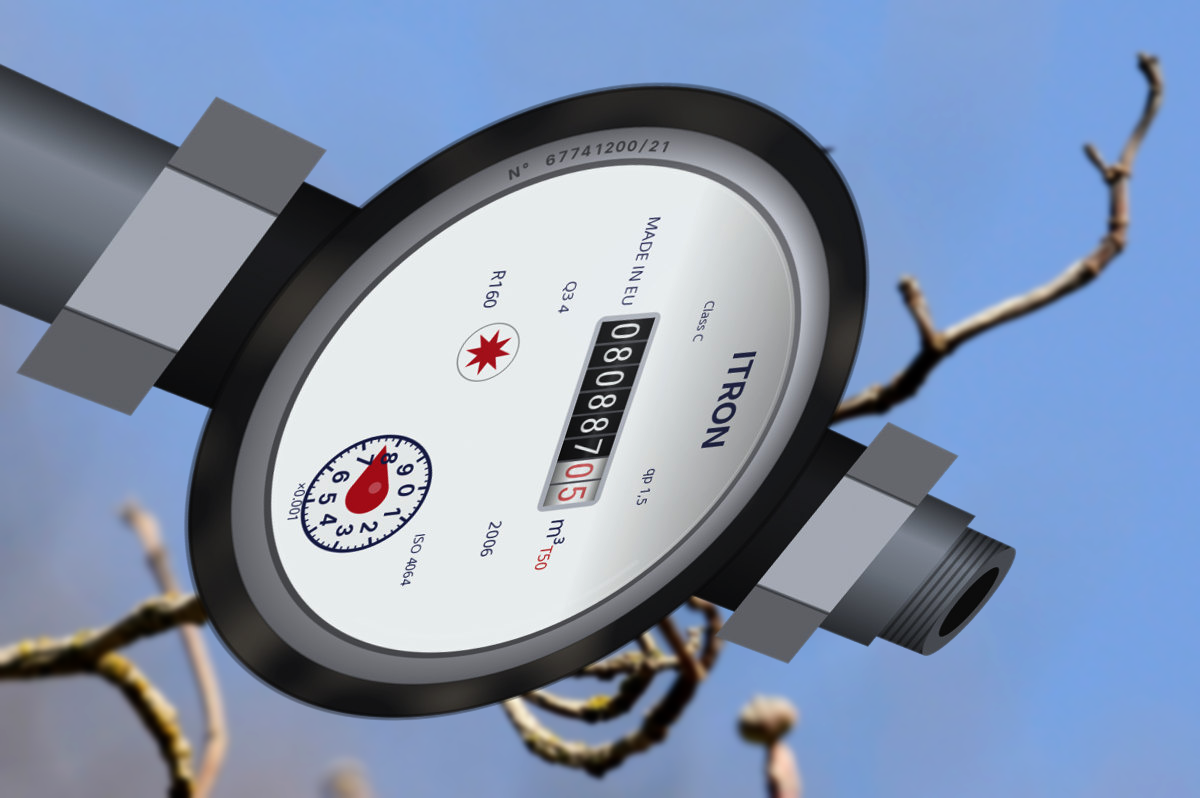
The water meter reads 80887.057 m³
